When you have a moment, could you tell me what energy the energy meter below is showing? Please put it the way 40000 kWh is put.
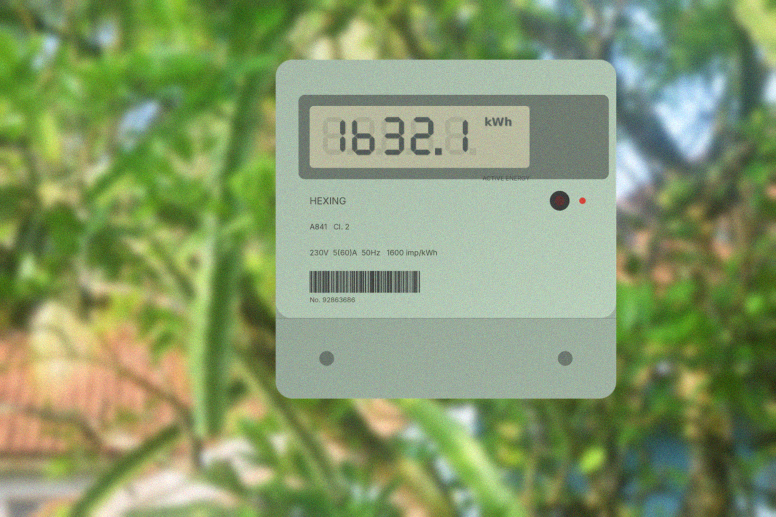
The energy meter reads 1632.1 kWh
